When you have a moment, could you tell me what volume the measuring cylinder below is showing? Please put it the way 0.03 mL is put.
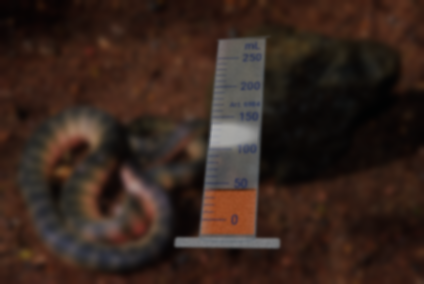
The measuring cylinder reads 40 mL
